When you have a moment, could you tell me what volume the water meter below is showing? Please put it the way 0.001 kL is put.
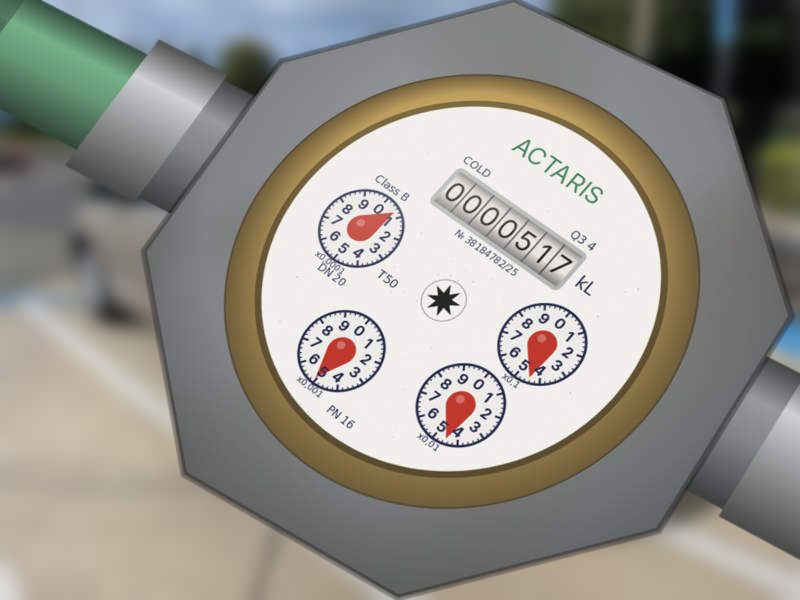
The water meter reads 517.4450 kL
